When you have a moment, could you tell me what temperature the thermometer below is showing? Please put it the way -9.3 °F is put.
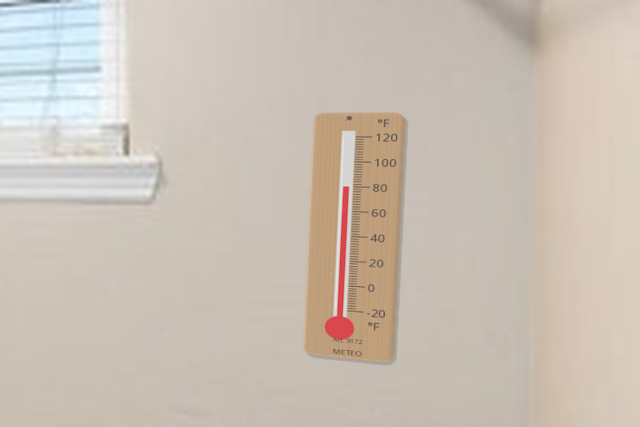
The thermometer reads 80 °F
